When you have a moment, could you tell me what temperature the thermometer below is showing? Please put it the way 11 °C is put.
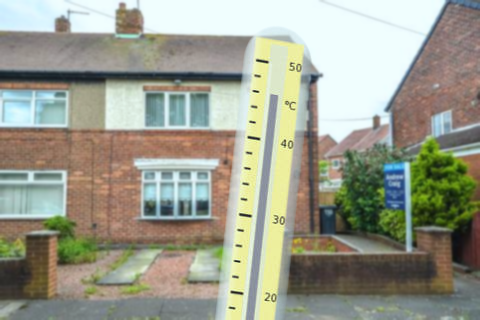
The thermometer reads 46 °C
